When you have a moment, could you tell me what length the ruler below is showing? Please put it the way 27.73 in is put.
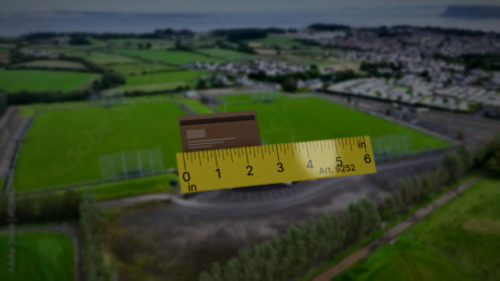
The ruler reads 2.5 in
